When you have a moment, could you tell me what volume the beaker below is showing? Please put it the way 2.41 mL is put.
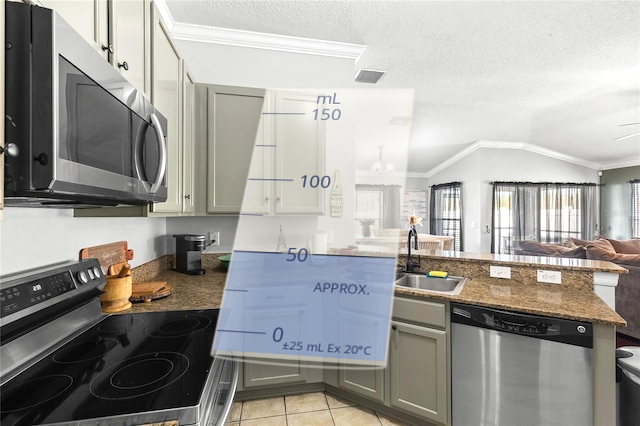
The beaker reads 50 mL
